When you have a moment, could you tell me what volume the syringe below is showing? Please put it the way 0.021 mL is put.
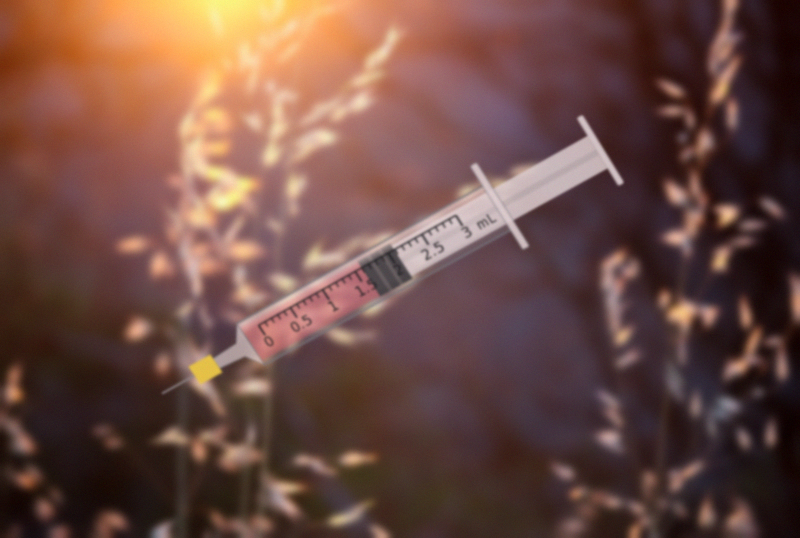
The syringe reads 1.6 mL
